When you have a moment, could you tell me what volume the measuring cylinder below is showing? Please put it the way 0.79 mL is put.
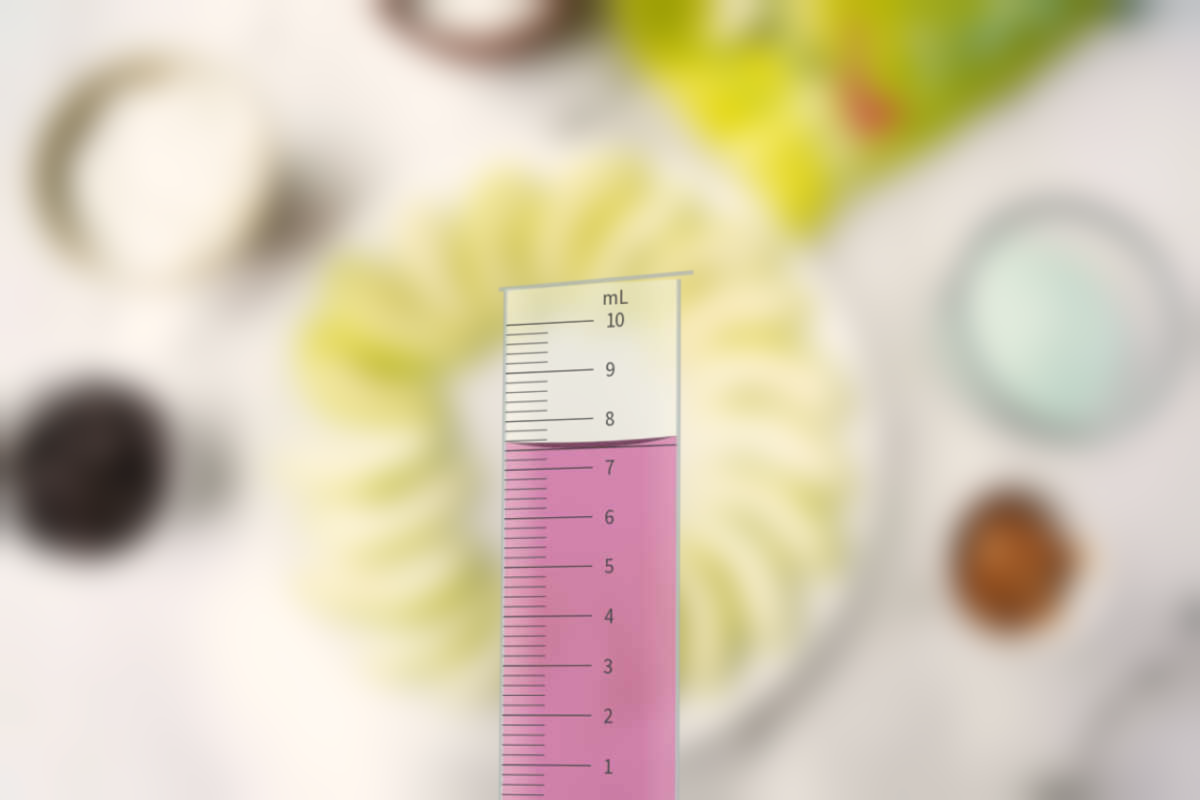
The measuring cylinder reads 7.4 mL
